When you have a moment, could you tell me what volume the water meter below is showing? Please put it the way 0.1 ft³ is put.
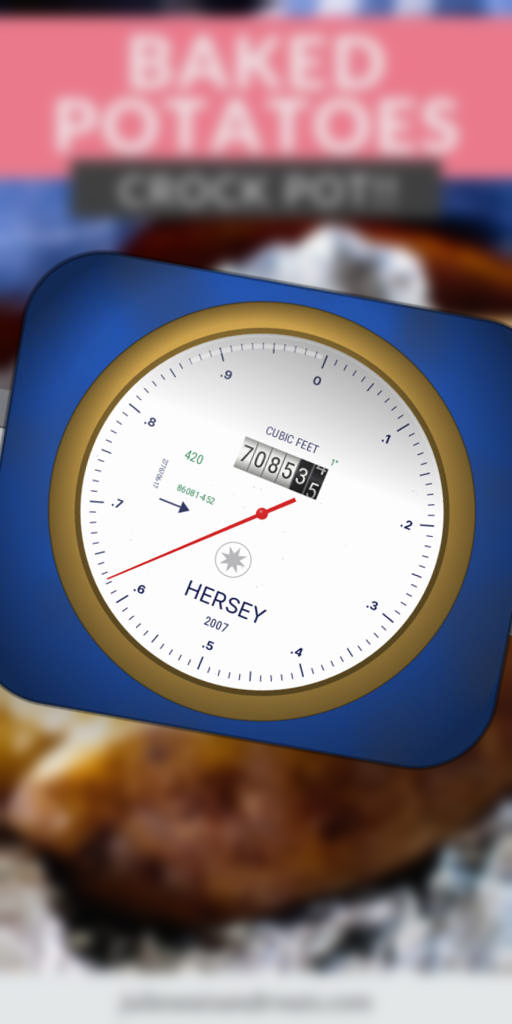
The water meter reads 708534.62 ft³
